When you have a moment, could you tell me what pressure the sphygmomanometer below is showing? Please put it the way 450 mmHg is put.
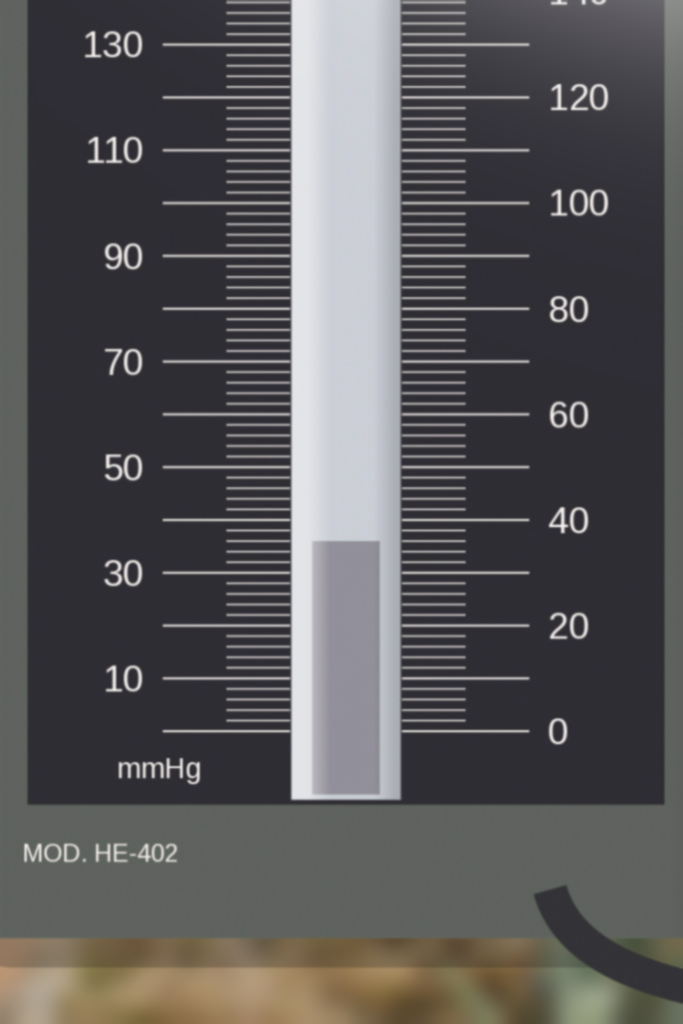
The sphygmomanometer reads 36 mmHg
